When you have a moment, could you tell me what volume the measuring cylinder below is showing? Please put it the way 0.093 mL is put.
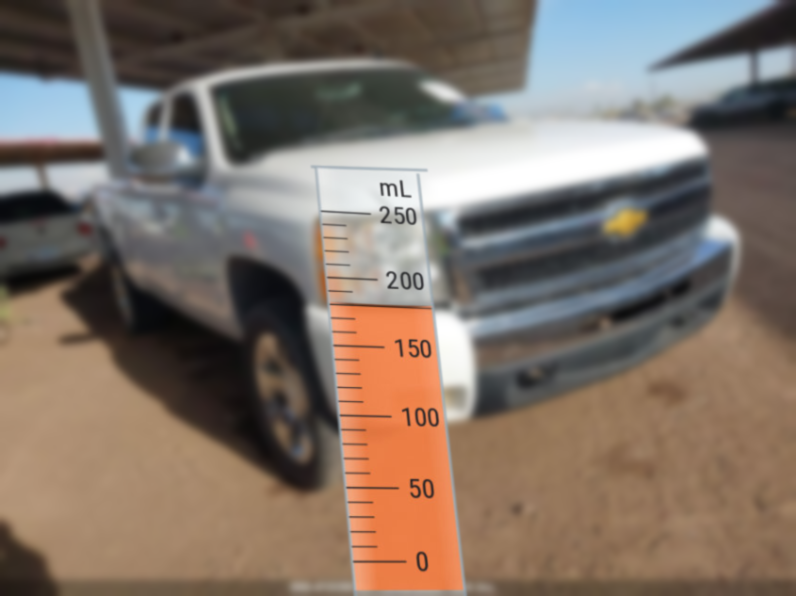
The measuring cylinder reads 180 mL
